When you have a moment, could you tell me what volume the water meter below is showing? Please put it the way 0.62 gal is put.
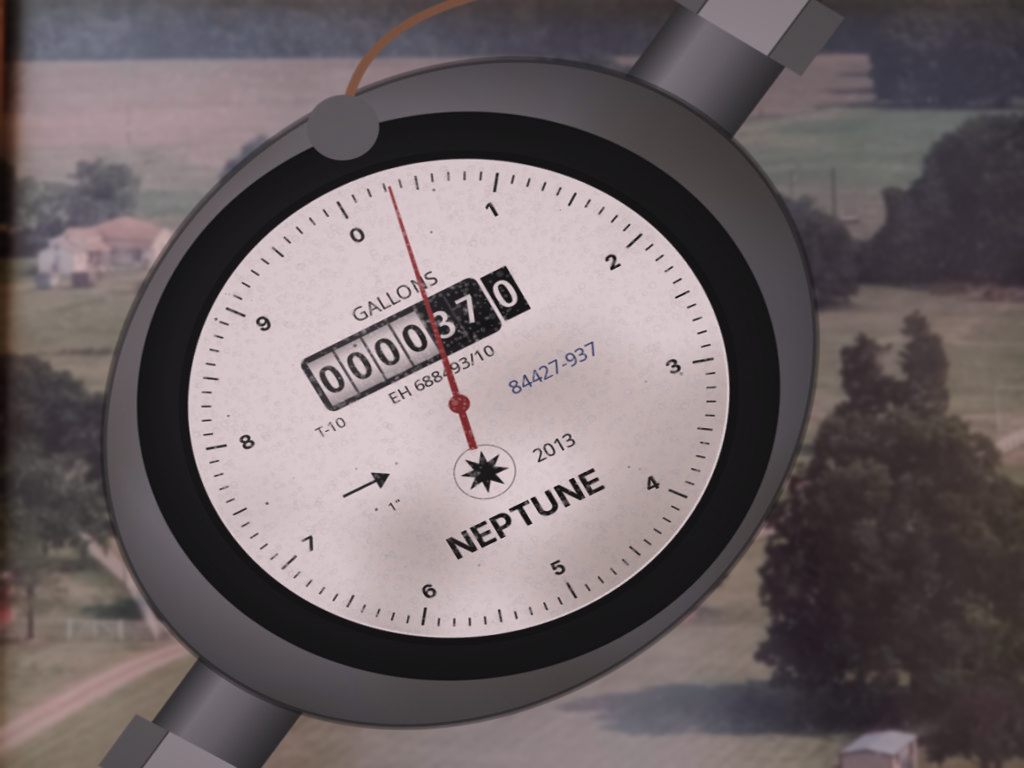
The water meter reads 370.3 gal
